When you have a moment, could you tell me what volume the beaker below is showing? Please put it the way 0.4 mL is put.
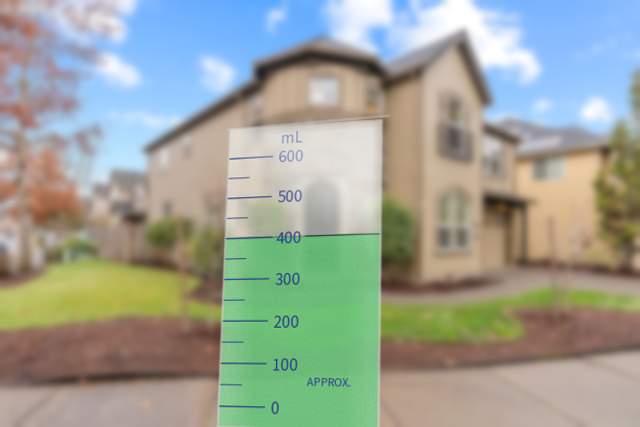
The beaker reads 400 mL
